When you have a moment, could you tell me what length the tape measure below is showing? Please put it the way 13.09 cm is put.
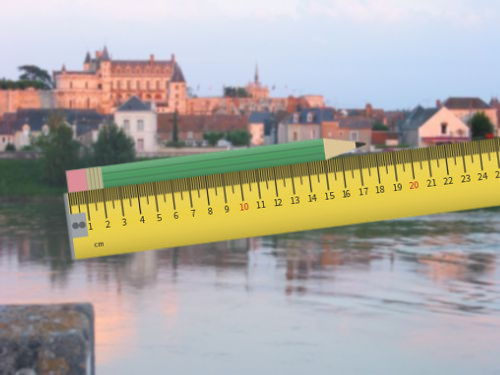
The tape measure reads 17.5 cm
